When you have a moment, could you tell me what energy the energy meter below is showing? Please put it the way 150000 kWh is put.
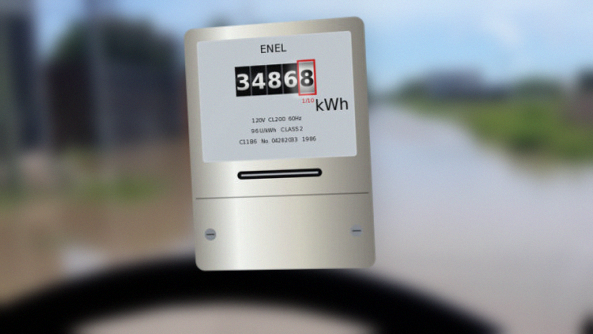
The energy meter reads 3486.8 kWh
